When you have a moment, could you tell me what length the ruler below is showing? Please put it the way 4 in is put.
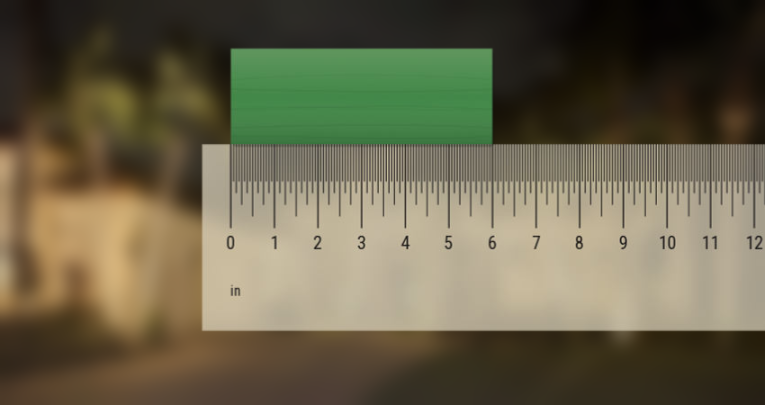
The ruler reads 6 in
